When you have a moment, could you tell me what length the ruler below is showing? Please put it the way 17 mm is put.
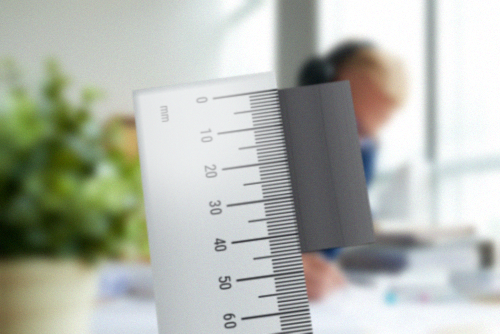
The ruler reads 45 mm
